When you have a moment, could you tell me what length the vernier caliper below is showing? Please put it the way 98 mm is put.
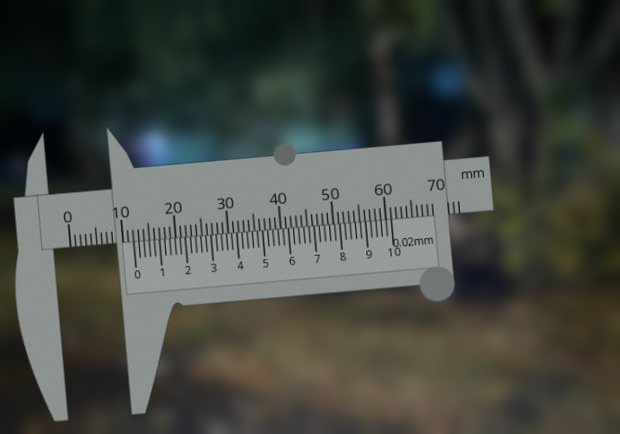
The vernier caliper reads 12.0 mm
